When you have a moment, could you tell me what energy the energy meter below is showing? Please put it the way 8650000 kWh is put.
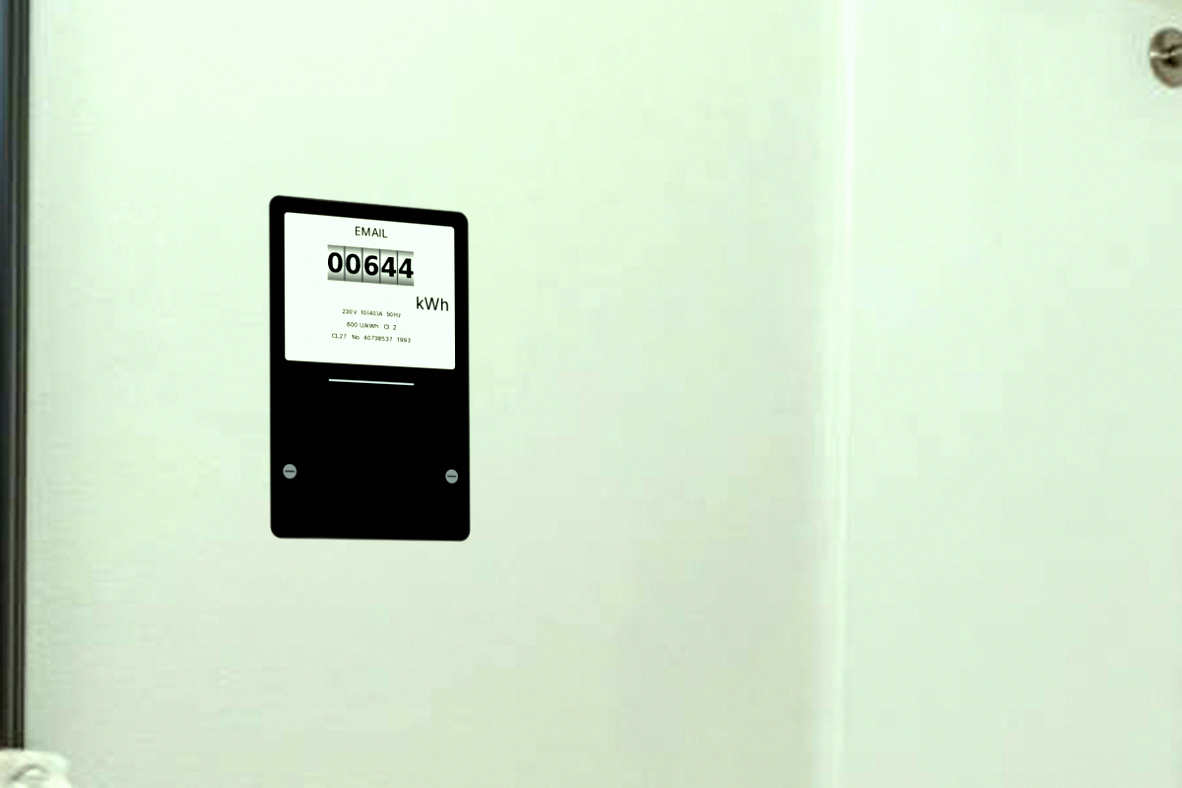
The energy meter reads 644 kWh
